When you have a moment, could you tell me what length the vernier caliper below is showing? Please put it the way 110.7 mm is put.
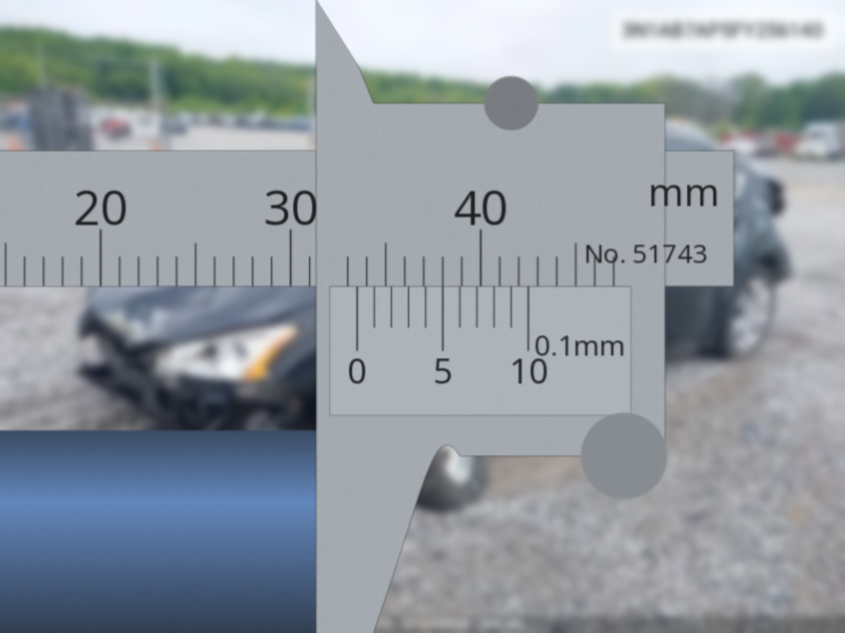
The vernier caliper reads 33.5 mm
